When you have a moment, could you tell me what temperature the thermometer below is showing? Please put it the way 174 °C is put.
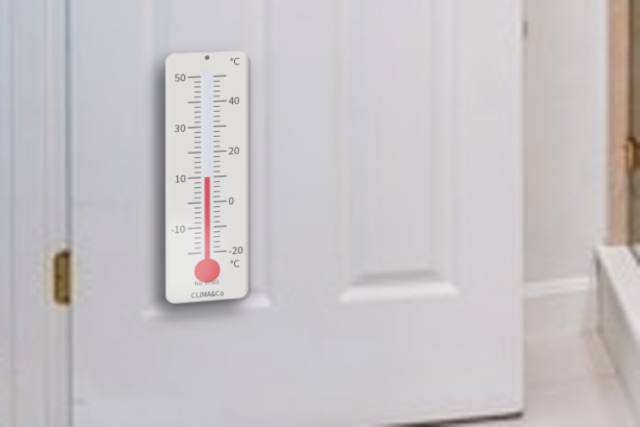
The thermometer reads 10 °C
